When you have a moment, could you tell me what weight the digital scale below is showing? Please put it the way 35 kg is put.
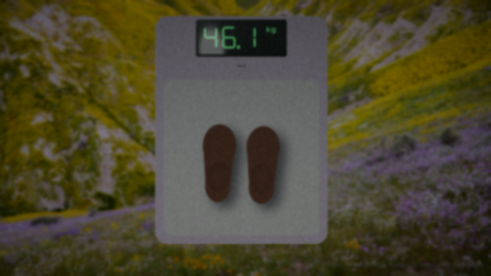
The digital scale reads 46.1 kg
